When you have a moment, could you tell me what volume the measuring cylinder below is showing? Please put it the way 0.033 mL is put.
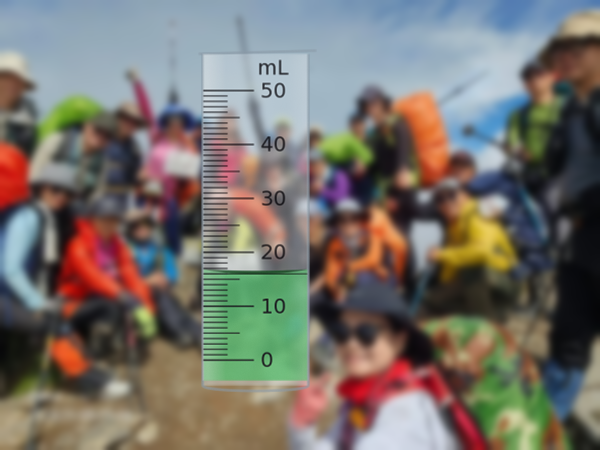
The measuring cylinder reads 16 mL
